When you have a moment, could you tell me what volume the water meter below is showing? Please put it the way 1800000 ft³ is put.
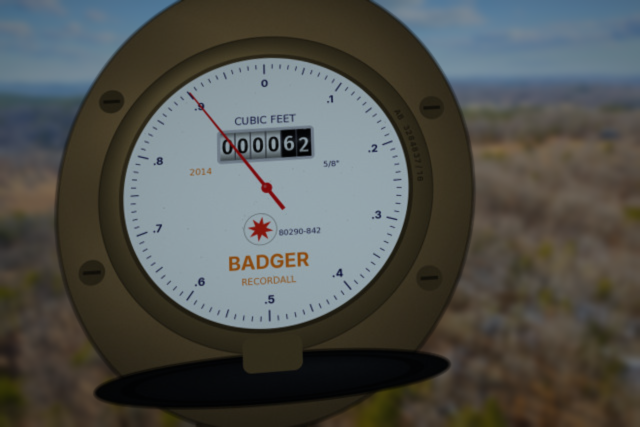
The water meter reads 61.90 ft³
